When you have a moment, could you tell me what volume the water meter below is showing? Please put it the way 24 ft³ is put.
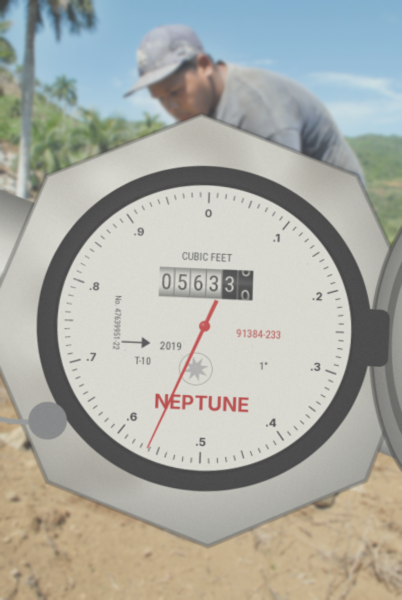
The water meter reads 56338.56 ft³
